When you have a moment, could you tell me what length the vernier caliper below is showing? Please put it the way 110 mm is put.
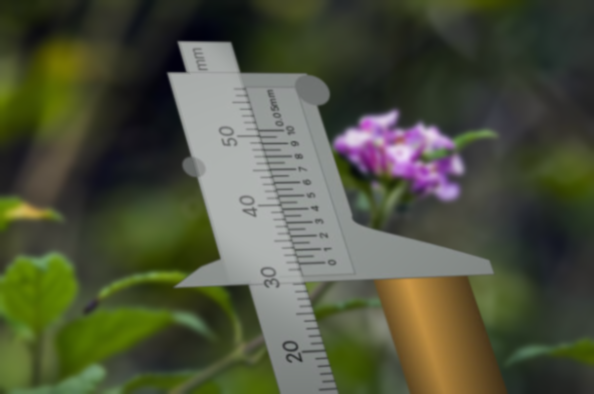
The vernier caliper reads 31.8 mm
